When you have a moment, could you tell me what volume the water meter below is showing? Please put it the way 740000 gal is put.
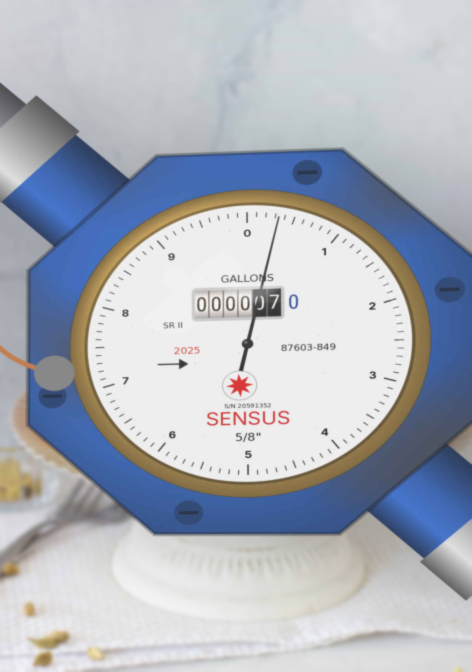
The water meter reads 70.3 gal
